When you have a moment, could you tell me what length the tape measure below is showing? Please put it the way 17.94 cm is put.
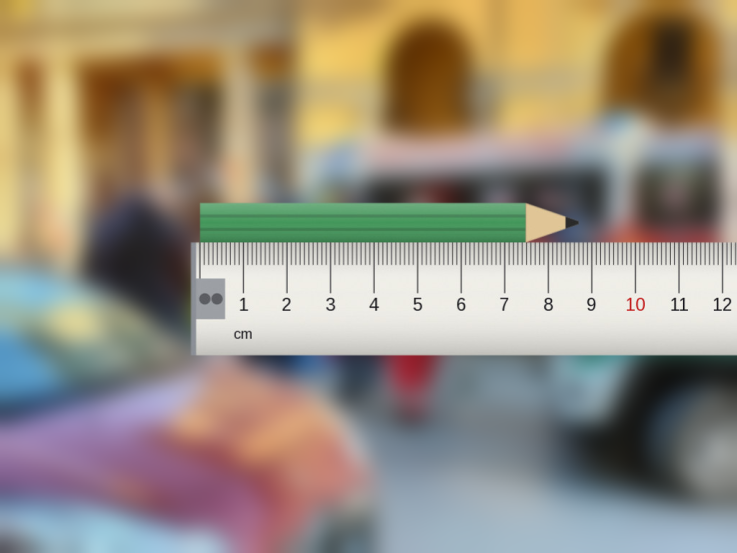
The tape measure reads 8.7 cm
